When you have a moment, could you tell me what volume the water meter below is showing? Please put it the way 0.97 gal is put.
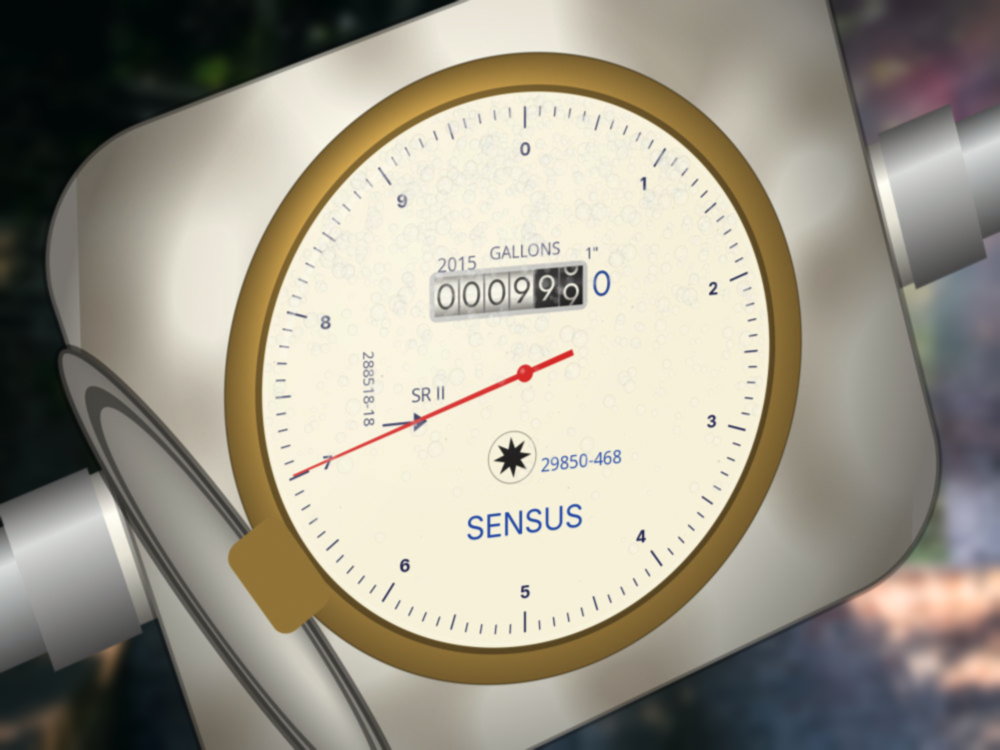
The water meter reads 9987.0 gal
